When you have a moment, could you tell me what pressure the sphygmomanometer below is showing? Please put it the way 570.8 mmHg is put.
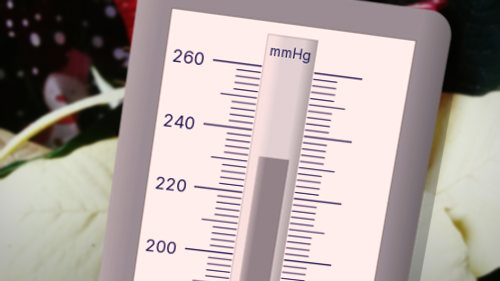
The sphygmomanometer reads 232 mmHg
